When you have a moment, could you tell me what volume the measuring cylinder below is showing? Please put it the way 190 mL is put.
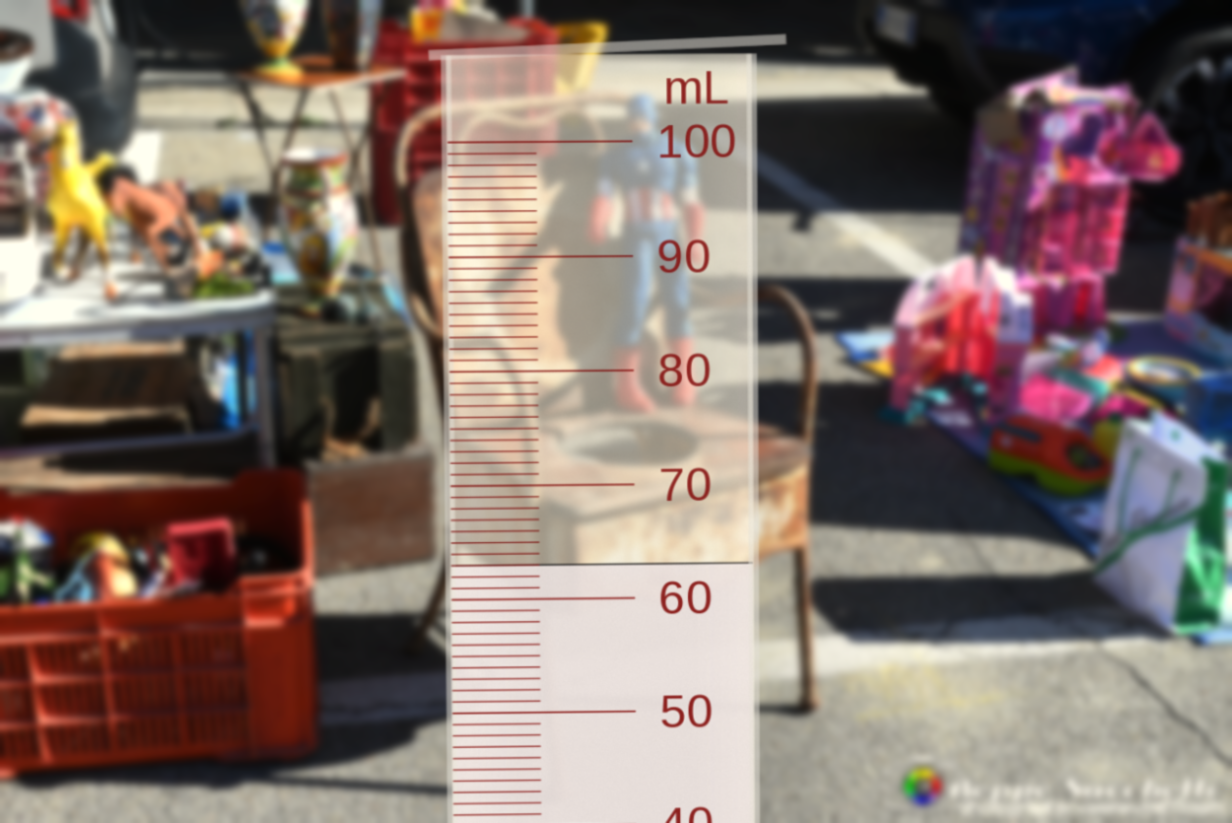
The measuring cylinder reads 63 mL
